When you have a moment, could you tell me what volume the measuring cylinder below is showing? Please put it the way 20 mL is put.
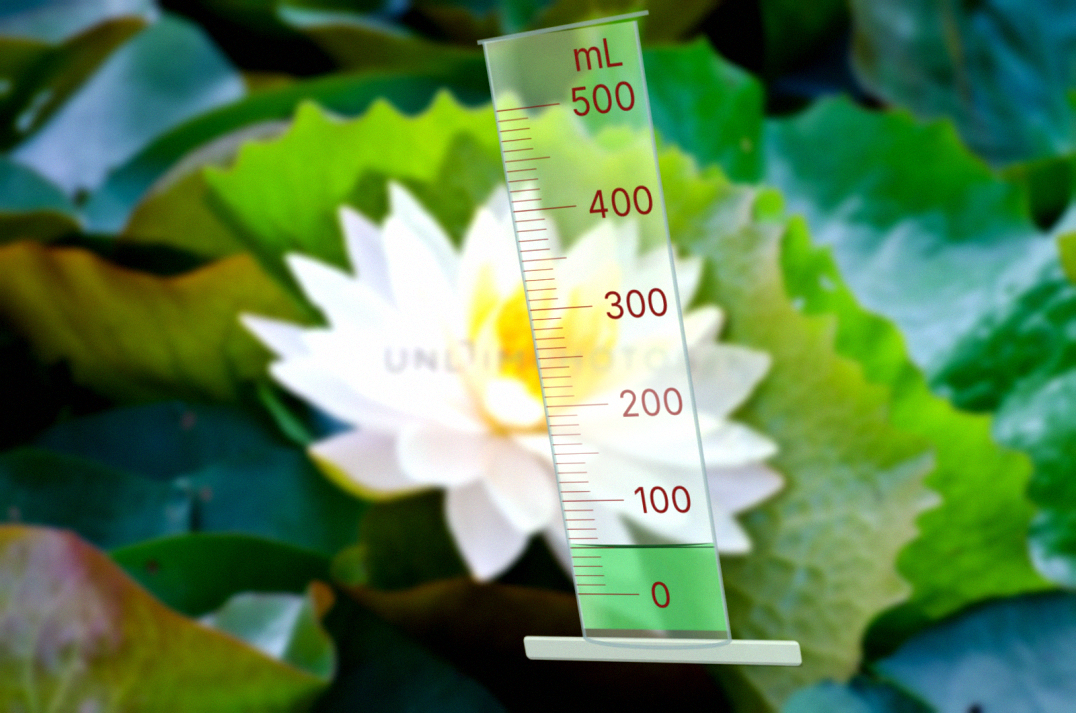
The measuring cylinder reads 50 mL
